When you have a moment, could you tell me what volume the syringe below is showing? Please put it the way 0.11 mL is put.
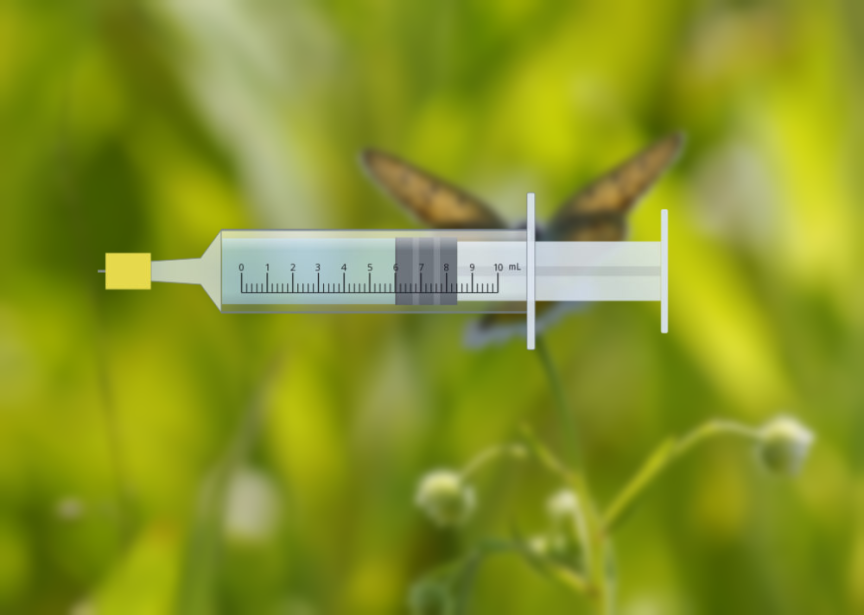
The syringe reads 6 mL
